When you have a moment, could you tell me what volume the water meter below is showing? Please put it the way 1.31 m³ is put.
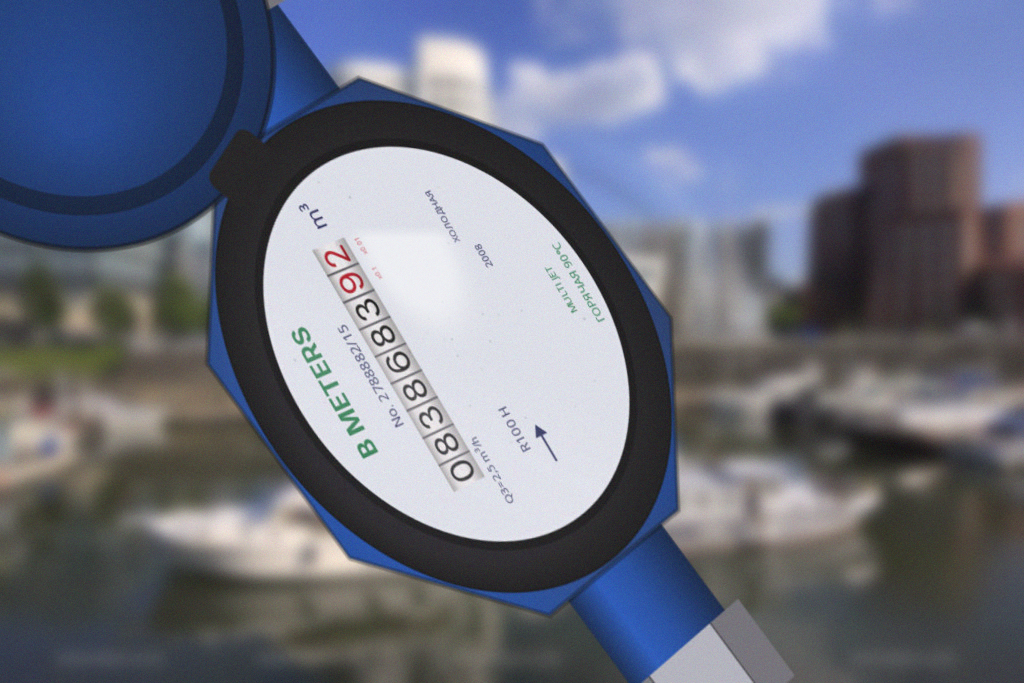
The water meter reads 838683.92 m³
